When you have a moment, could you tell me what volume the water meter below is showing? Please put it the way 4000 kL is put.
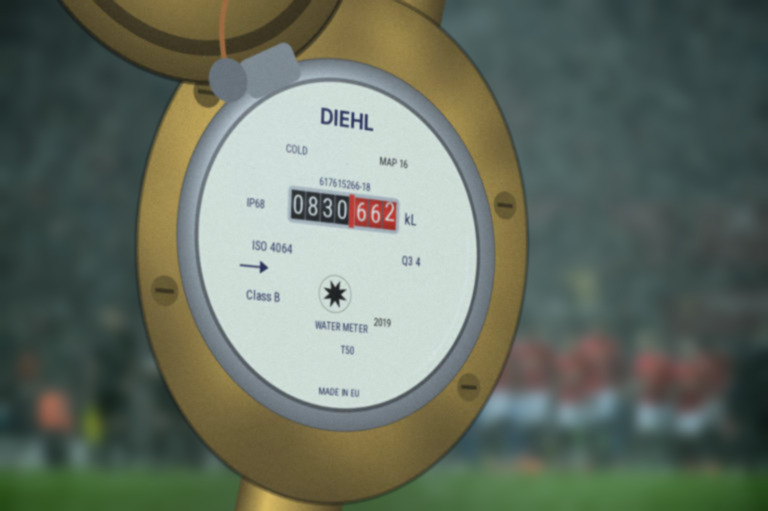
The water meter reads 830.662 kL
